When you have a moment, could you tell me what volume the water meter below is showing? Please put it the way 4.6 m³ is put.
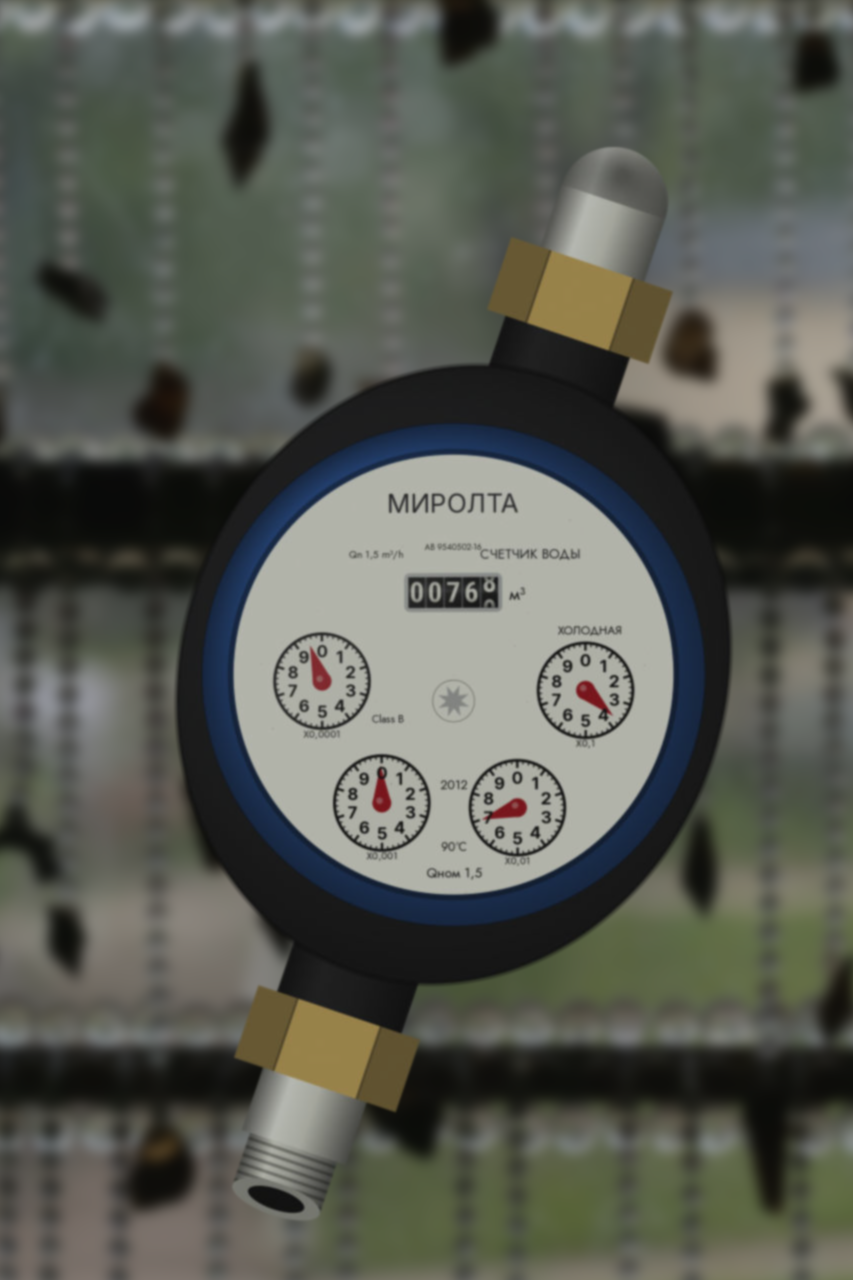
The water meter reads 768.3699 m³
